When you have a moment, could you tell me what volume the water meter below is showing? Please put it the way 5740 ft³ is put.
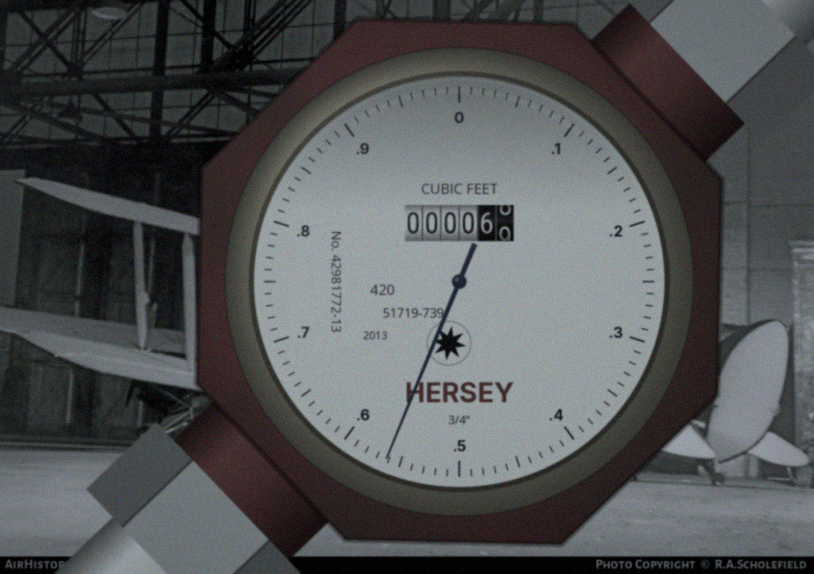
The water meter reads 68.56 ft³
